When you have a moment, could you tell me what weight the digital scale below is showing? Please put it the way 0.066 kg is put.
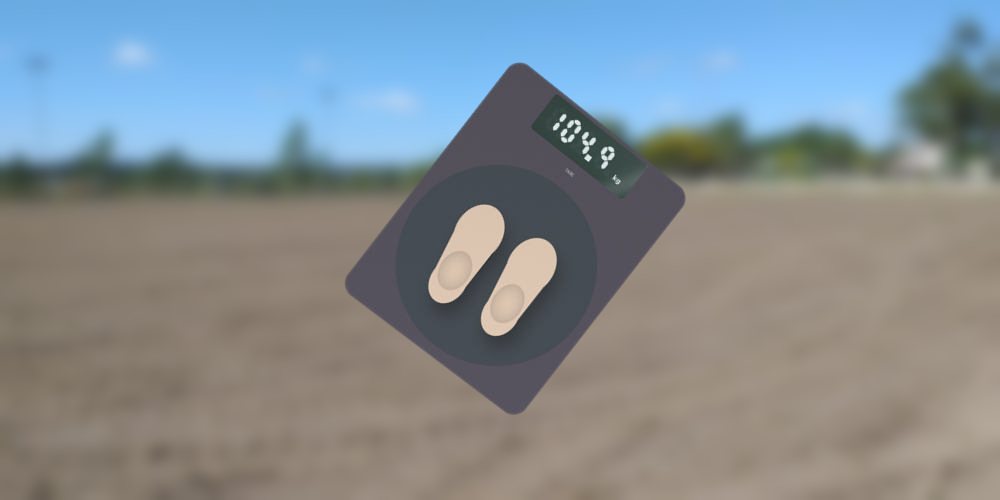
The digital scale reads 104.9 kg
